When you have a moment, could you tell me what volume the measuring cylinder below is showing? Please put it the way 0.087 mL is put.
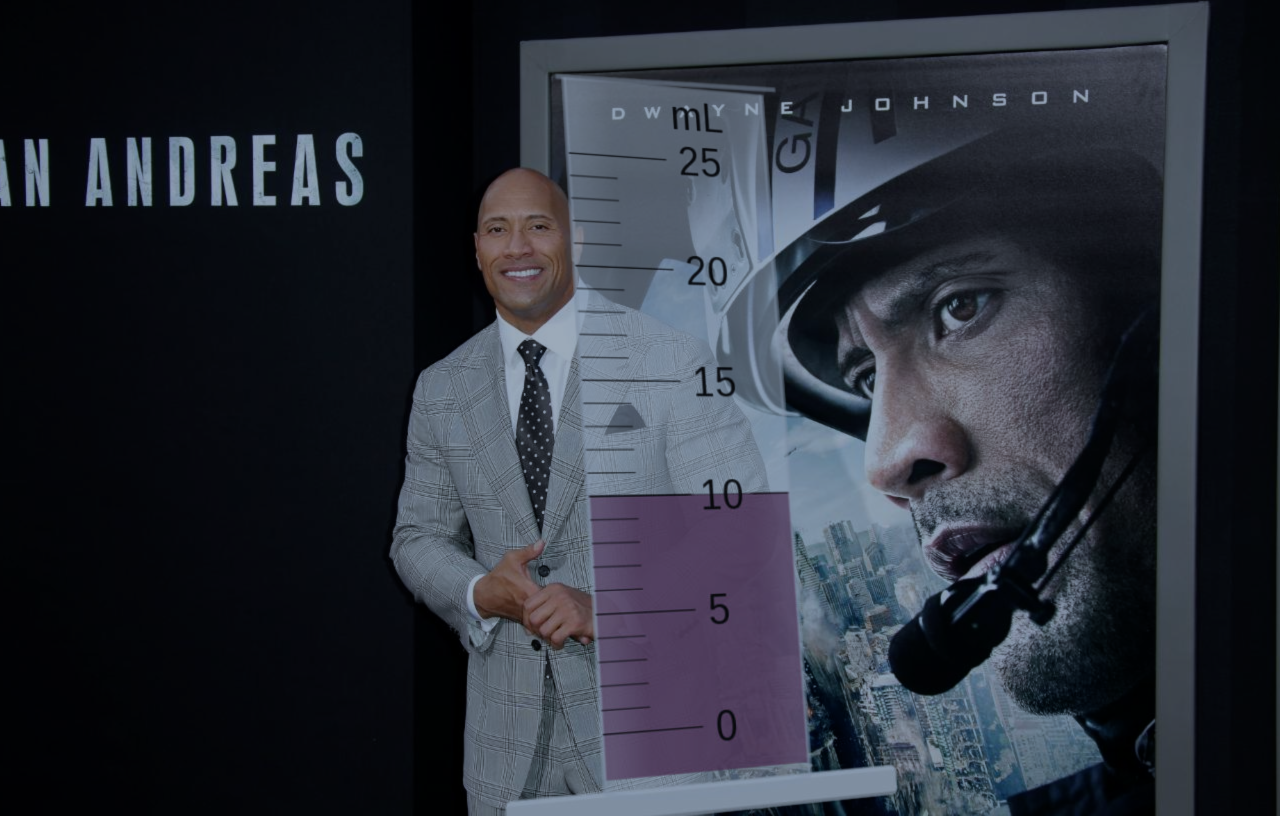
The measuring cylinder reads 10 mL
